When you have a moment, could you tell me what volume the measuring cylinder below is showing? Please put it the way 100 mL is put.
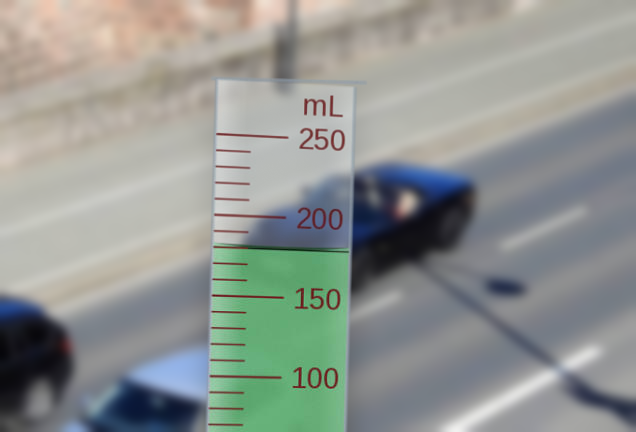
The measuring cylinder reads 180 mL
